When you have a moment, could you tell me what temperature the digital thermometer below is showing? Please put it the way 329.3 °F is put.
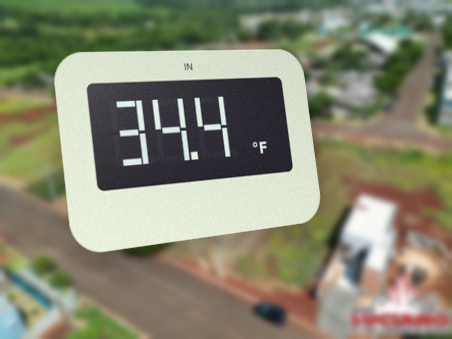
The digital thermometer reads 34.4 °F
